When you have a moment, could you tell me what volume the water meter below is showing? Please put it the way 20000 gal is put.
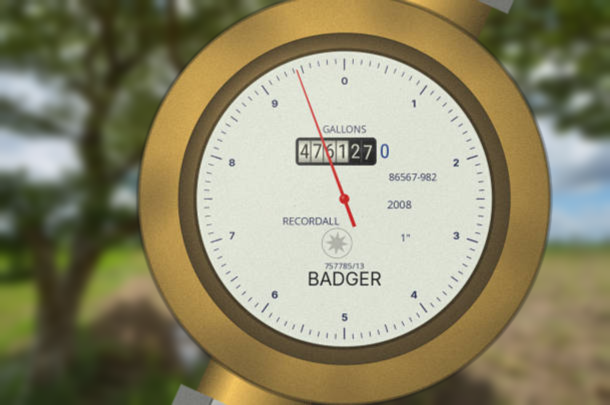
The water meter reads 4761269.4 gal
